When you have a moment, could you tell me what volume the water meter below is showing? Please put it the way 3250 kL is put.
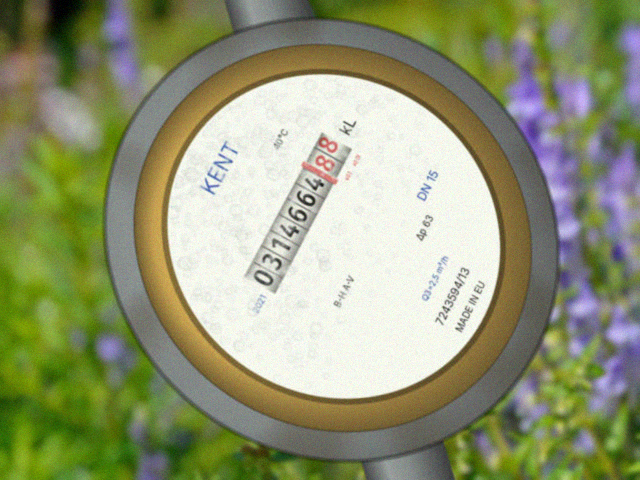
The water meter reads 314664.88 kL
